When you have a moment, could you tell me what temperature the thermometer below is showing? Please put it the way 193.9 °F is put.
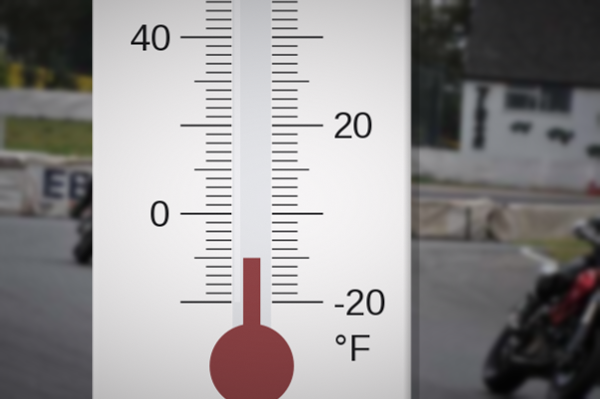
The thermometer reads -10 °F
